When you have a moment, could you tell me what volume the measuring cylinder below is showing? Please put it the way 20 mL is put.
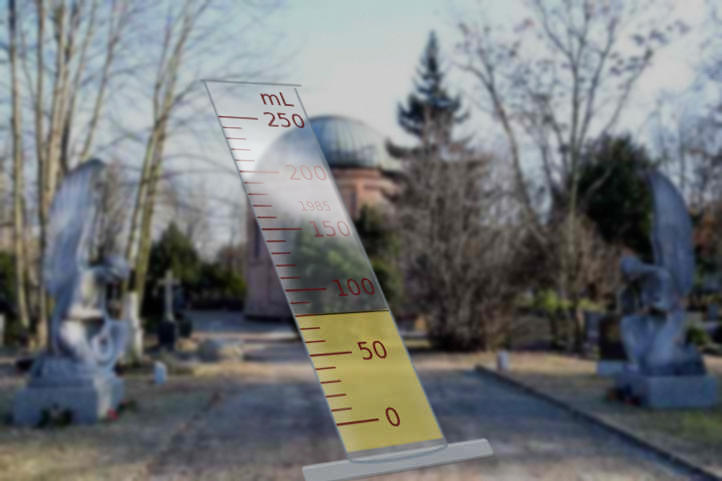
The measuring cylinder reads 80 mL
